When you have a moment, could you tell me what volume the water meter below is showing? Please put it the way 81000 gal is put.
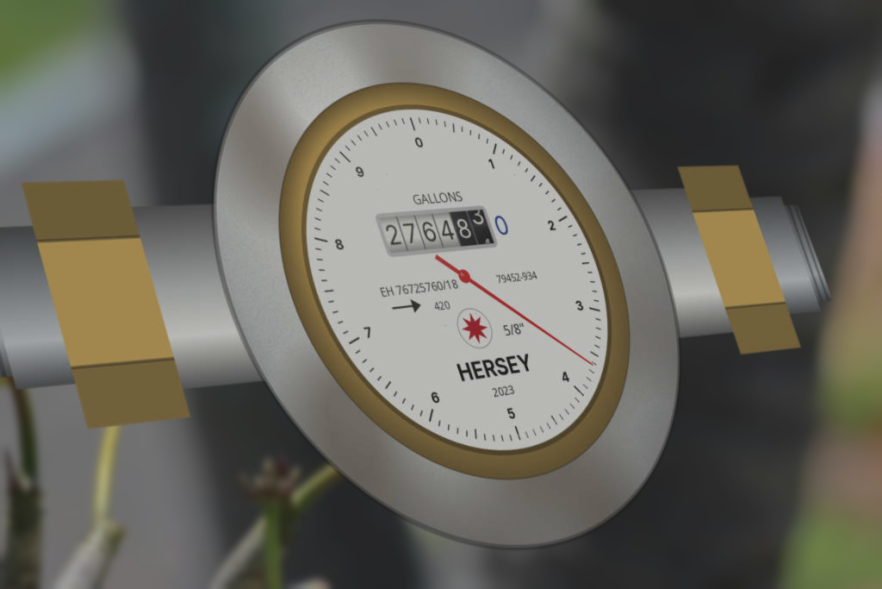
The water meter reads 2764833.6 gal
